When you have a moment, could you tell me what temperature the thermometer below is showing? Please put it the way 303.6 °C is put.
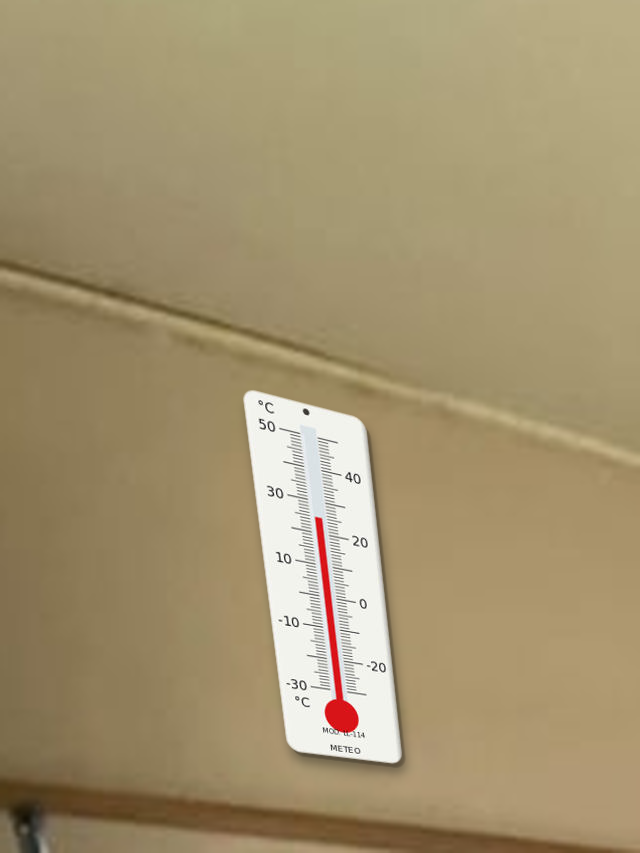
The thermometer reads 25 °C
